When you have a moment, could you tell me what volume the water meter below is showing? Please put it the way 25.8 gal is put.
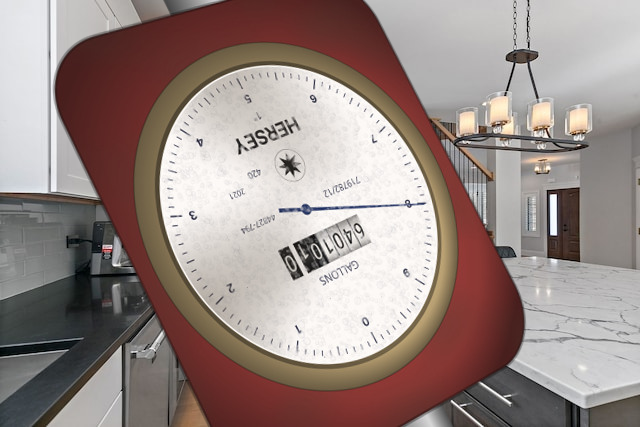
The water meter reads 6401008.0 gal
